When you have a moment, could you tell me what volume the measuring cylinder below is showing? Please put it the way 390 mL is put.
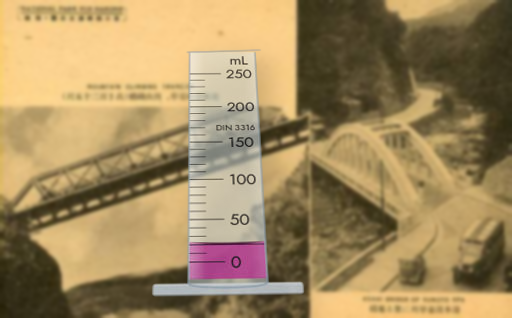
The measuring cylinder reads 20 mL
